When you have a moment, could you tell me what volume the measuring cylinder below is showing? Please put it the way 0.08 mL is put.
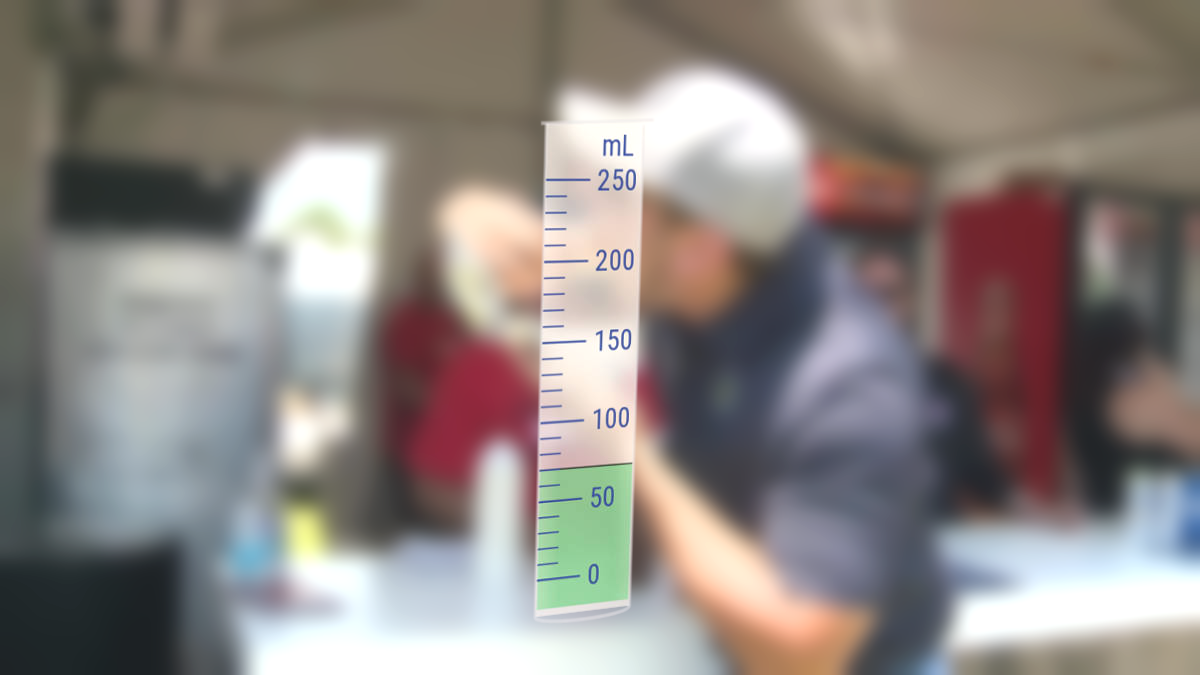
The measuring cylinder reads 70 mL
